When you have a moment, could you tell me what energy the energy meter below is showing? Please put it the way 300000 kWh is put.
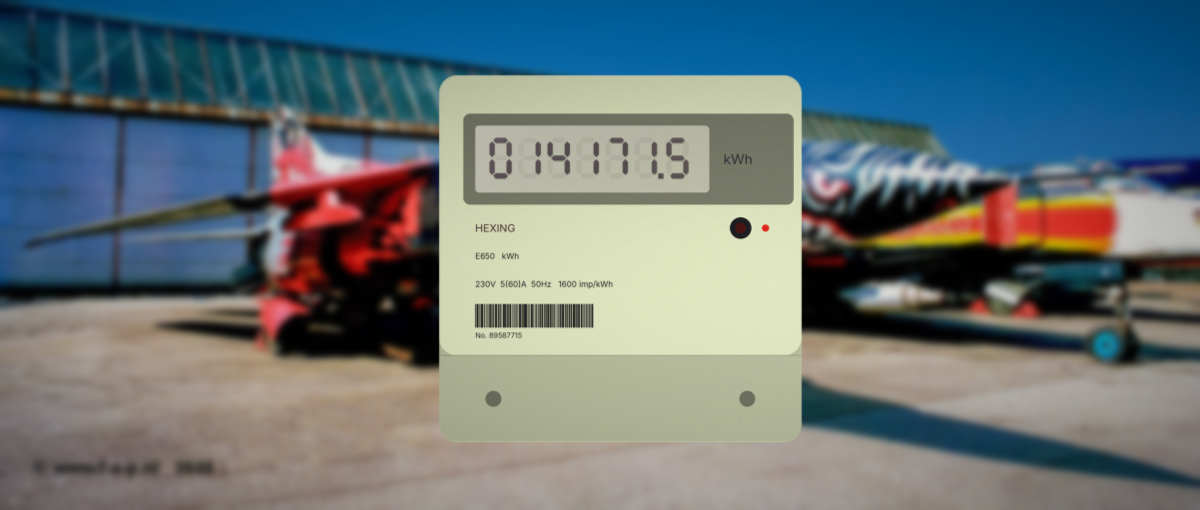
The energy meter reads 14171.5 kWh
